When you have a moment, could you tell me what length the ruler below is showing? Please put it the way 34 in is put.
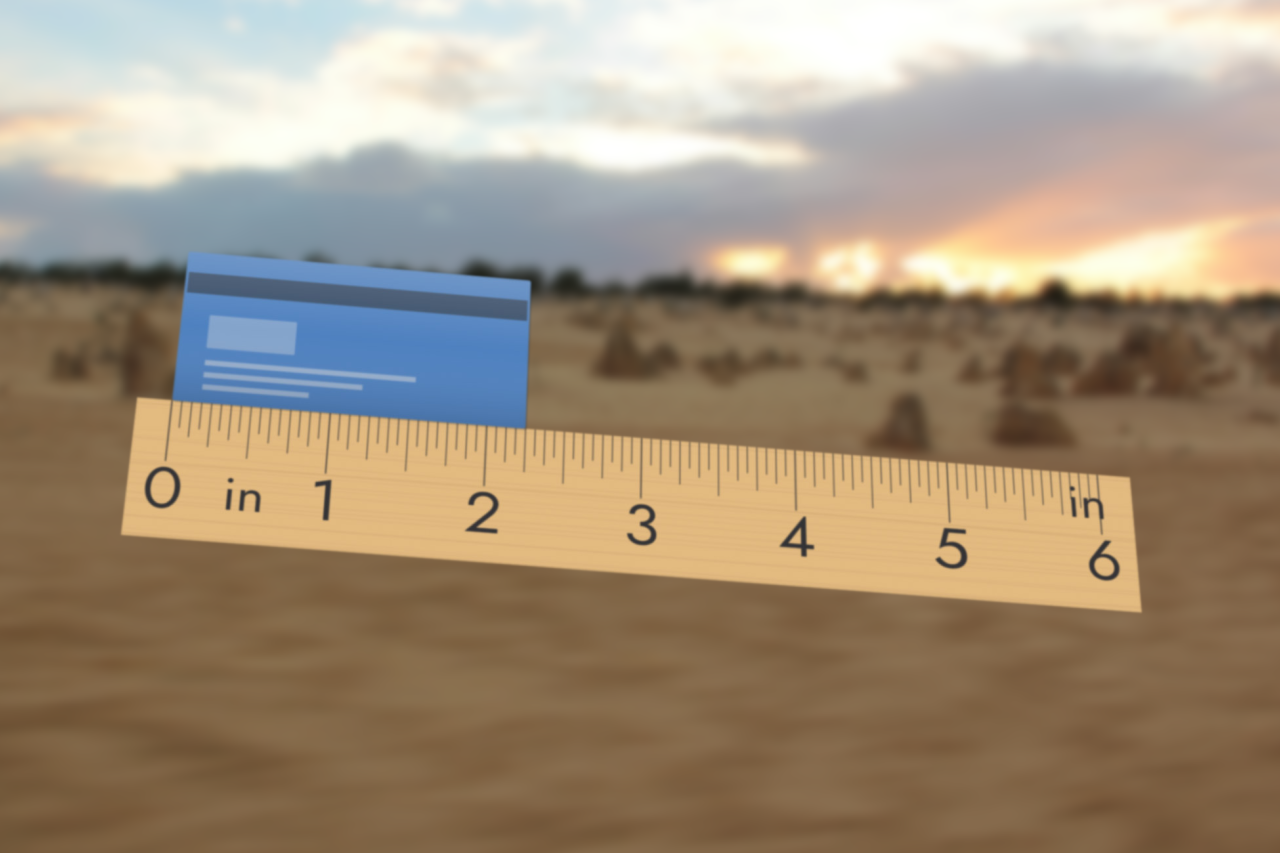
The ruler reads 2.25 in
